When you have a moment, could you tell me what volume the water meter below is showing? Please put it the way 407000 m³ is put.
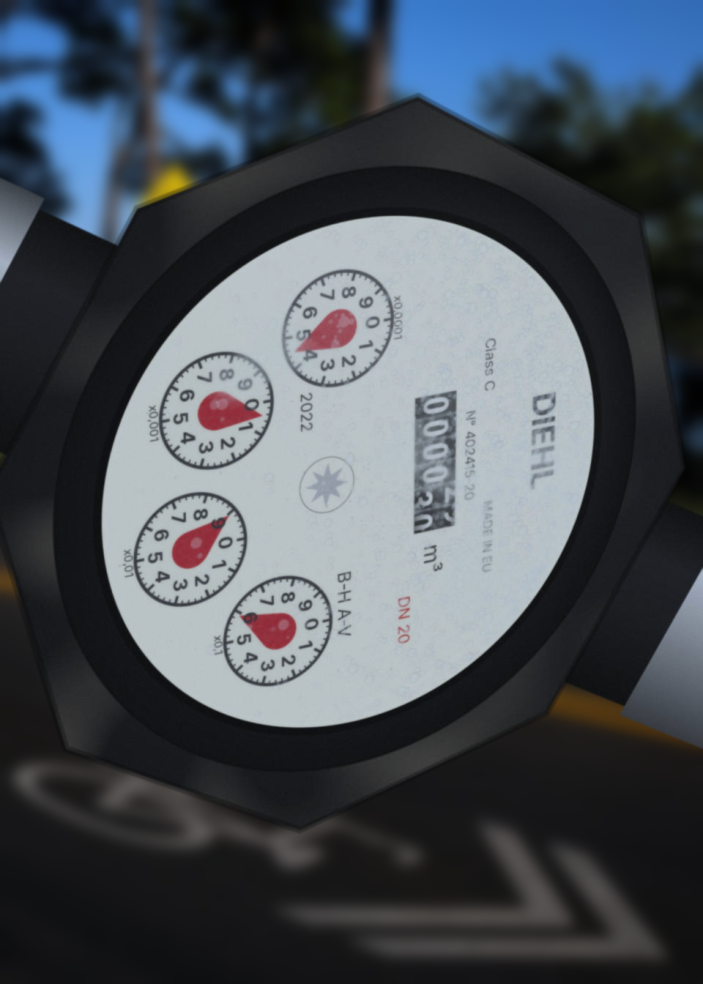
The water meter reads 29.5904 m³
